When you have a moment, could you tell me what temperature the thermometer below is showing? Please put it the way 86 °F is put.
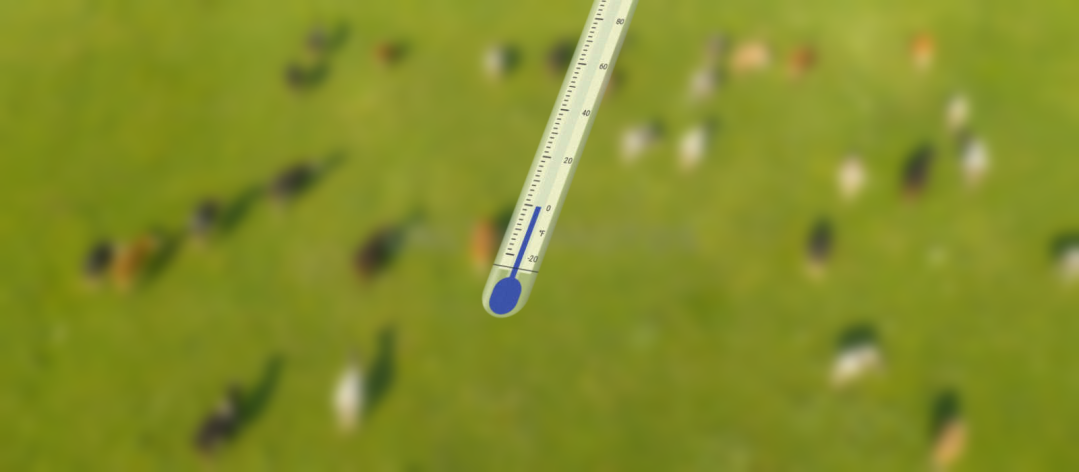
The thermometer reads 0 °F
